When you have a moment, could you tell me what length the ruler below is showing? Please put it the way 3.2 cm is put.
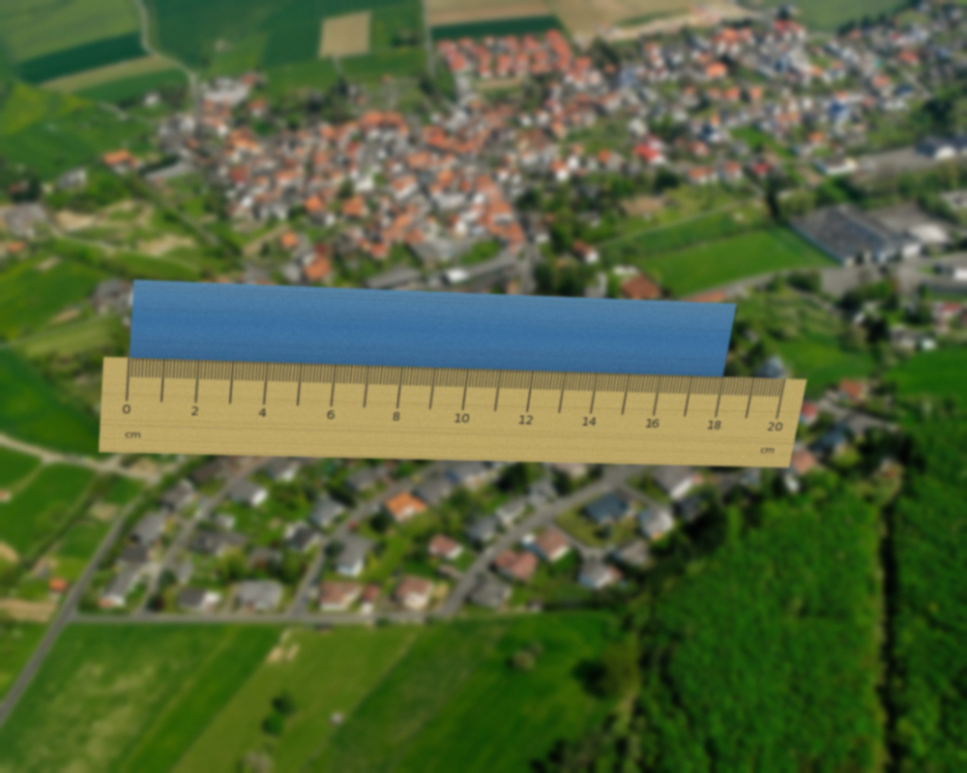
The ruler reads 18 cm
